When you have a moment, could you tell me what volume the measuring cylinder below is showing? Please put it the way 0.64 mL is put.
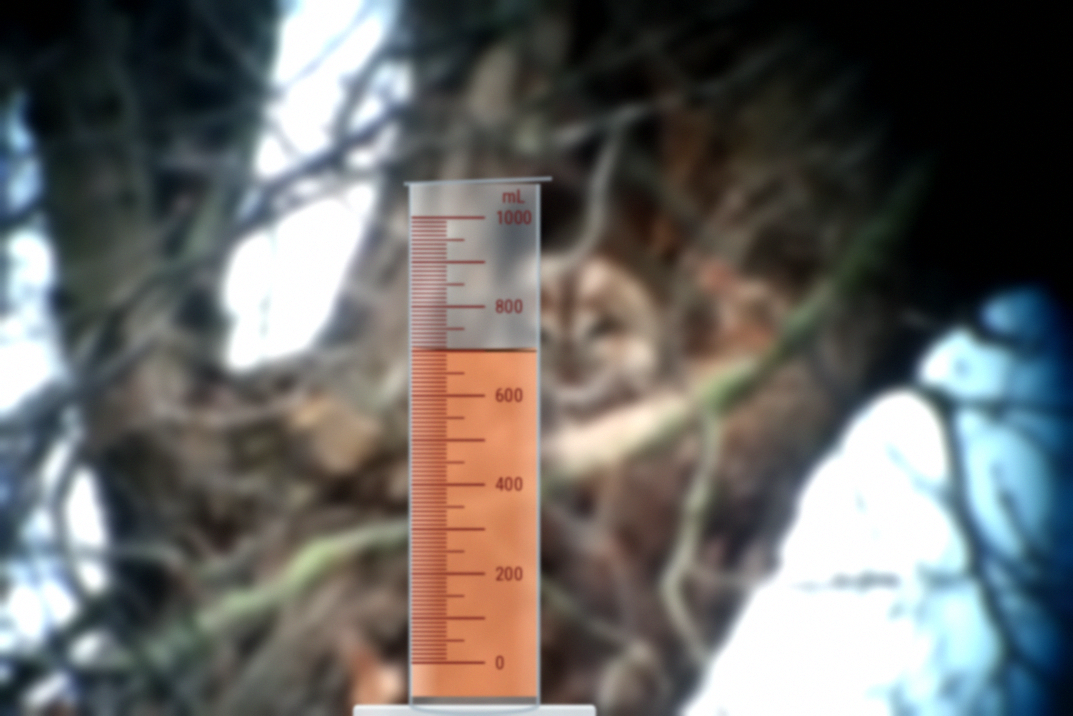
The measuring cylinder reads 700 mL
